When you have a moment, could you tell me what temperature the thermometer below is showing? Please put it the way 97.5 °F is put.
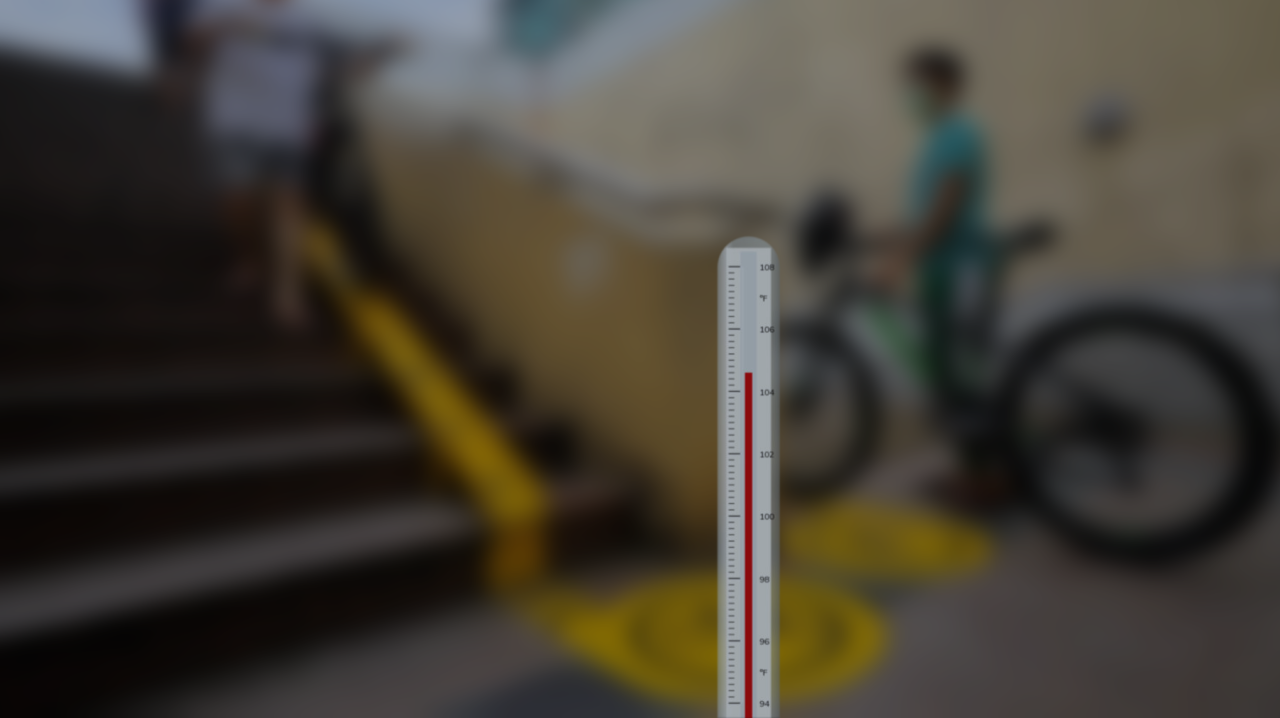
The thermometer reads 104.6 °F
